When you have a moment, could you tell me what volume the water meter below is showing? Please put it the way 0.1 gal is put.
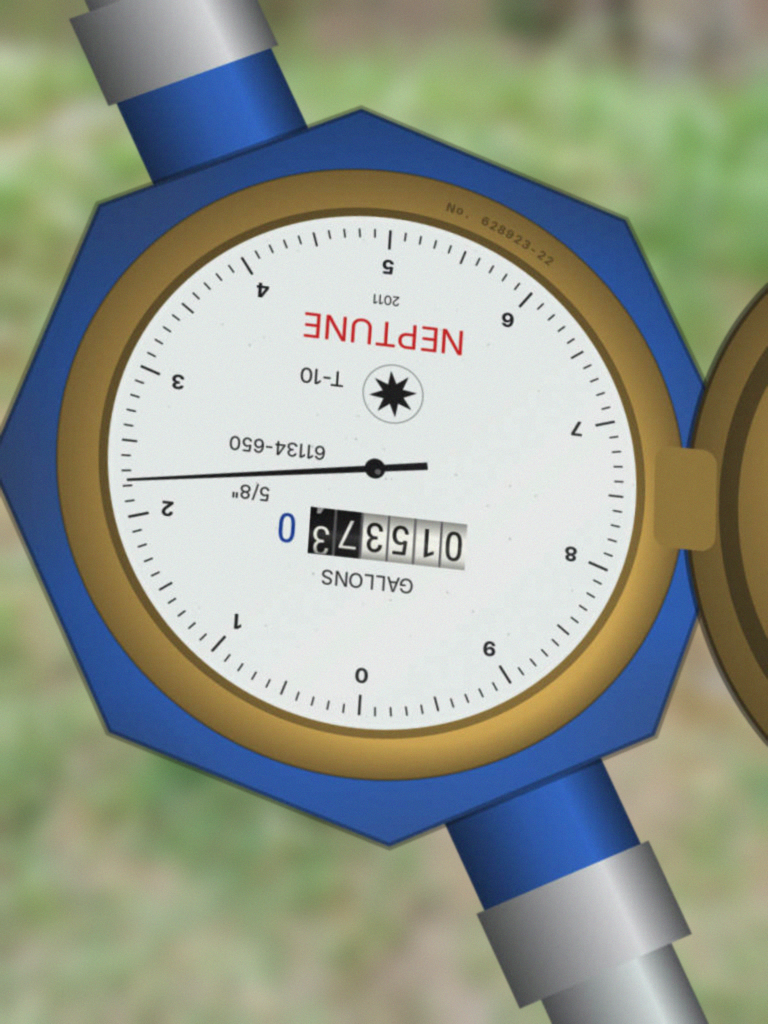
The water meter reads 153732.2 gal
